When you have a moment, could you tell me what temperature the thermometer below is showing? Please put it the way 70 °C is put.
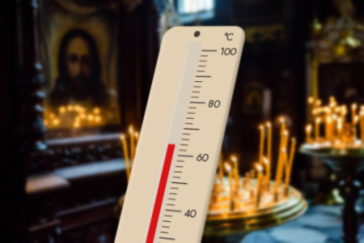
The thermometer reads 64 °C
